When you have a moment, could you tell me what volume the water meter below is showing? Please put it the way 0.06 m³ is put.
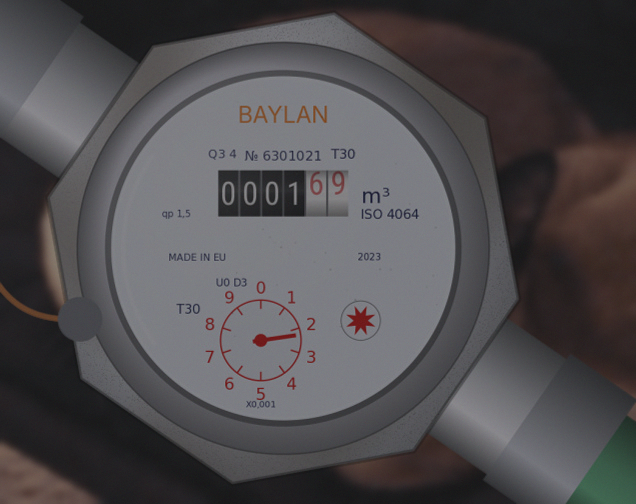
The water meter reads 1.692 m³
